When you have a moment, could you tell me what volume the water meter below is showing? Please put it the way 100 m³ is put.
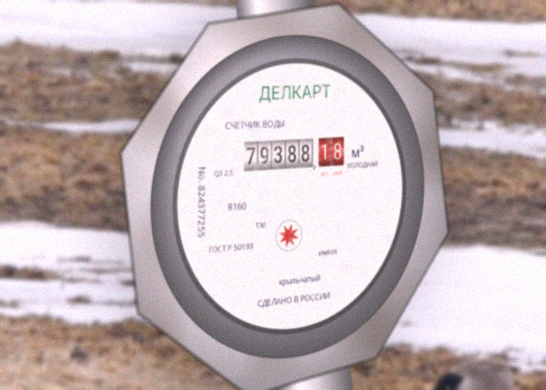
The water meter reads 79388.18 m³
